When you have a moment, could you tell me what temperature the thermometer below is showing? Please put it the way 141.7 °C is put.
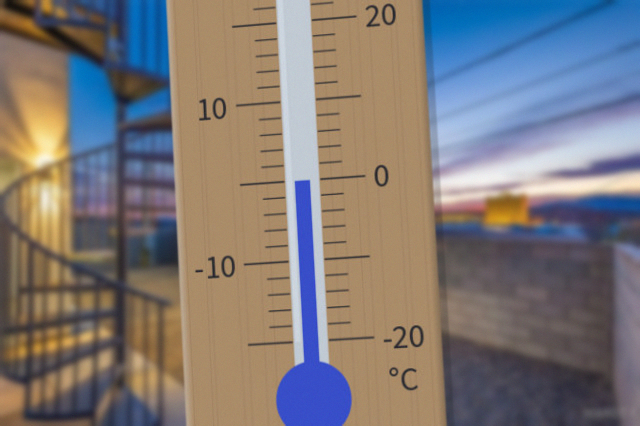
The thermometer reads 0 °C
